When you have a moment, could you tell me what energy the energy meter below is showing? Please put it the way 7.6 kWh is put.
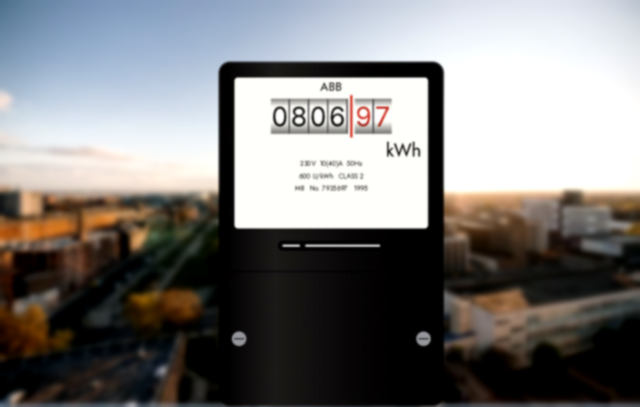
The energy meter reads 806.97 kWh
